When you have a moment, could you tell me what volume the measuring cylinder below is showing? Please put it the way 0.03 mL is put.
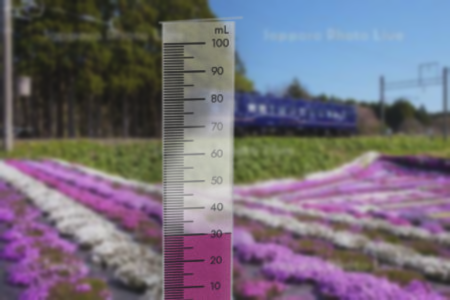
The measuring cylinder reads 30 mL
